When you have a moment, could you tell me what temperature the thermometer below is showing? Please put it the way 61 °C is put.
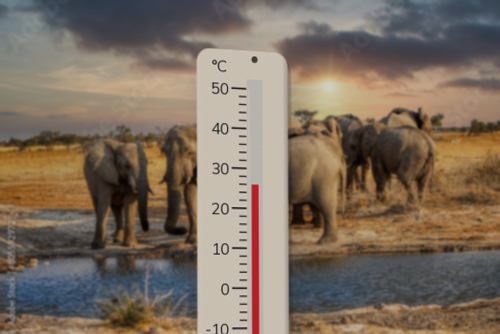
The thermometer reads 26 °C
